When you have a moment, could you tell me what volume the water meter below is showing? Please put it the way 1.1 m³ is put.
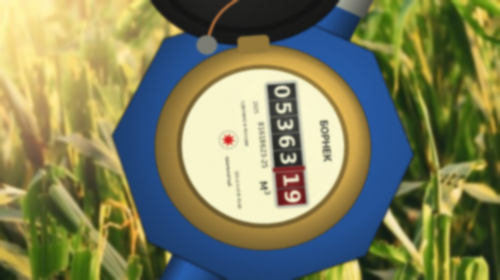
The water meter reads 5363.19 m³
